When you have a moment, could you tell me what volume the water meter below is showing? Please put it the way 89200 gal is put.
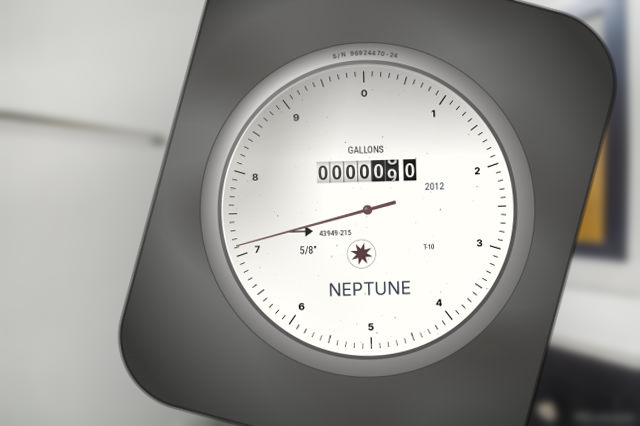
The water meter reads 87.1 gal
